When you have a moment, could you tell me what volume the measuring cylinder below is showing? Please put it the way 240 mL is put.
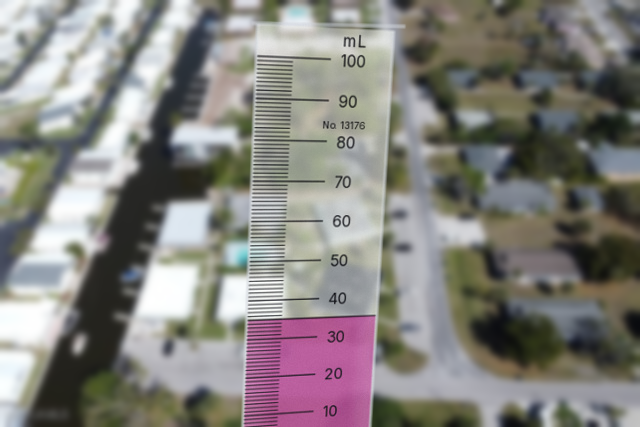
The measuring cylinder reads 35 mL
